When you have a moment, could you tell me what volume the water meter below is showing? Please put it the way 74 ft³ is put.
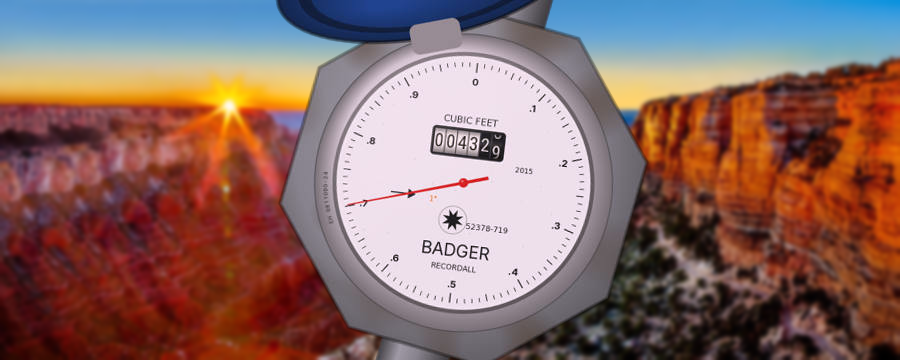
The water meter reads 4328.70 ft³
